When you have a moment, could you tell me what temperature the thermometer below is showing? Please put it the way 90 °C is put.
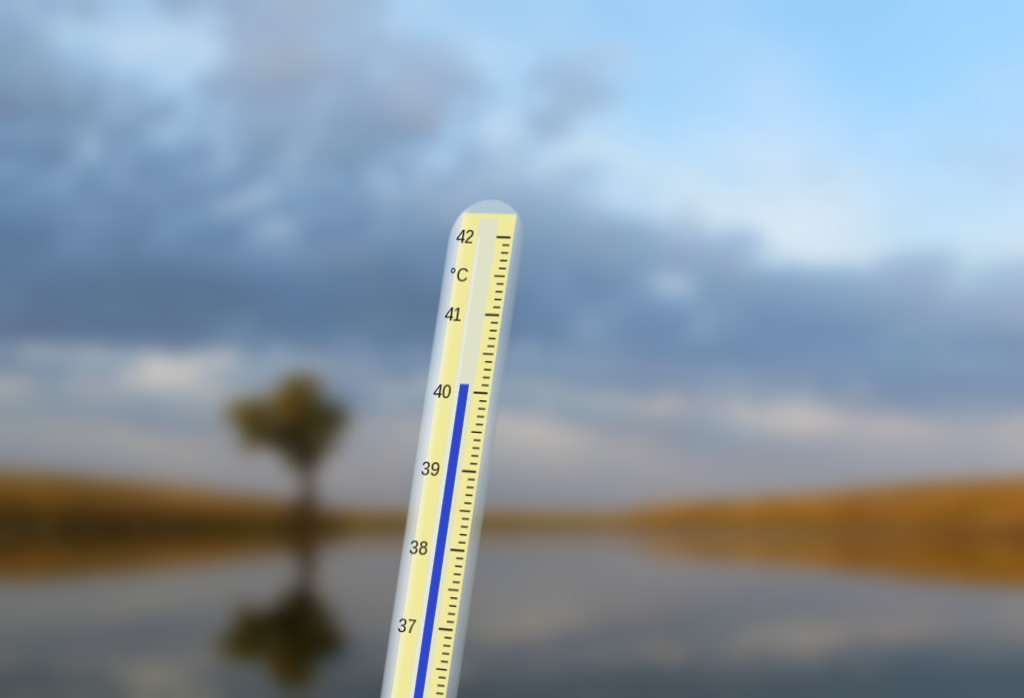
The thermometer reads 40.1 °C
